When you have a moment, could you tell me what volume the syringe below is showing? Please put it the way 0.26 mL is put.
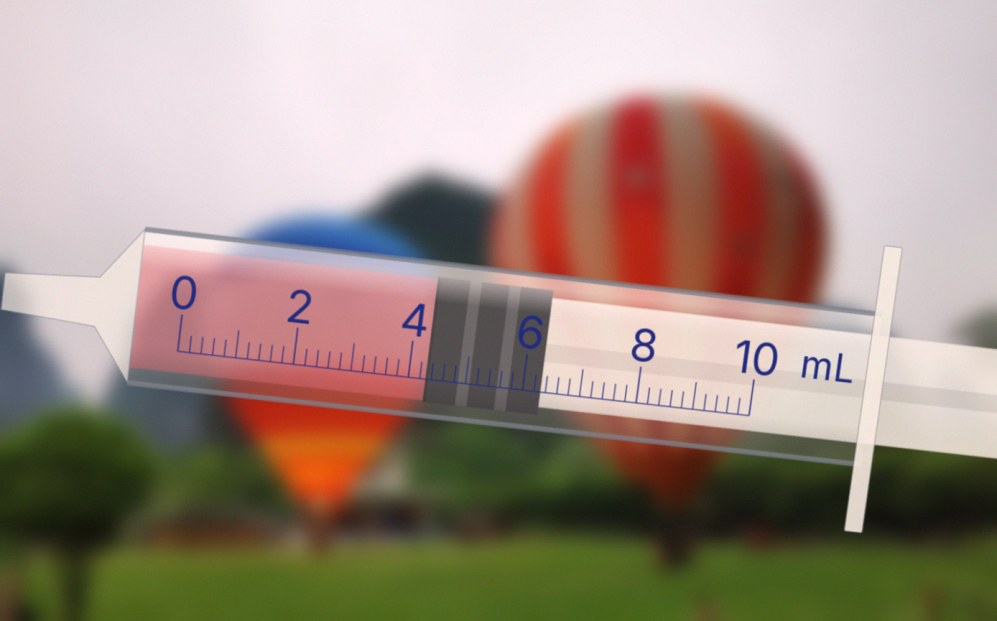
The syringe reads 4.3 mL
